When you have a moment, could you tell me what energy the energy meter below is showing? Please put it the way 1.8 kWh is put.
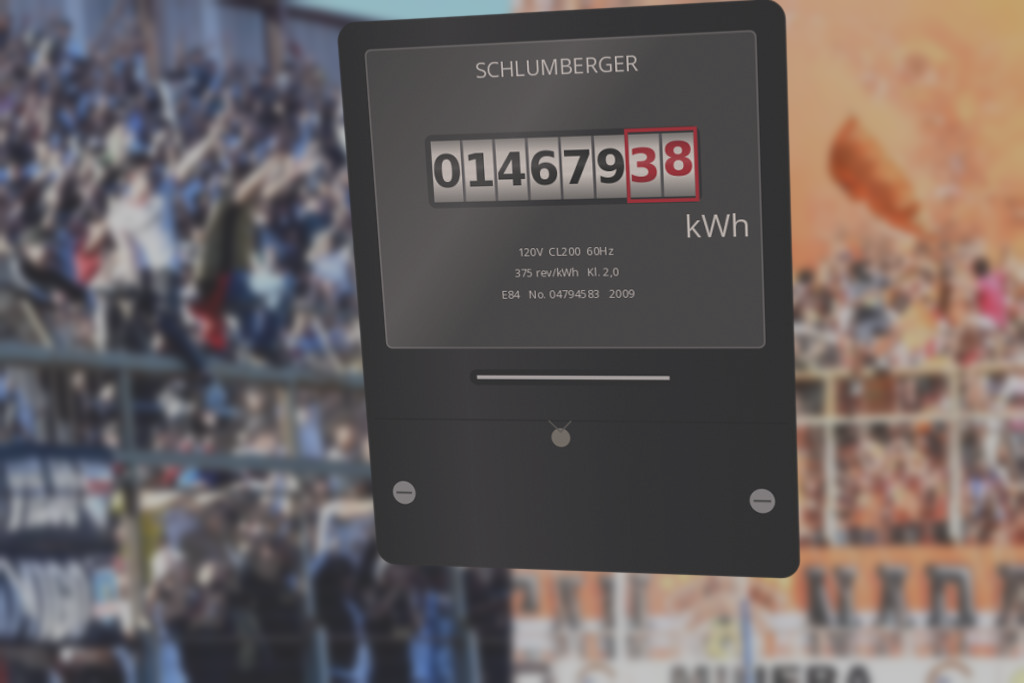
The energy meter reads 14679.38 kWh
